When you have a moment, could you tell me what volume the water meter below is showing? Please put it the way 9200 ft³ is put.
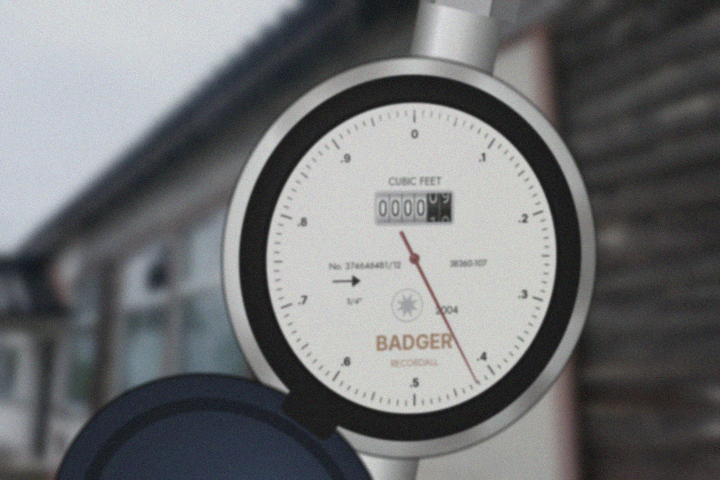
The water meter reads 9.42 ft³
